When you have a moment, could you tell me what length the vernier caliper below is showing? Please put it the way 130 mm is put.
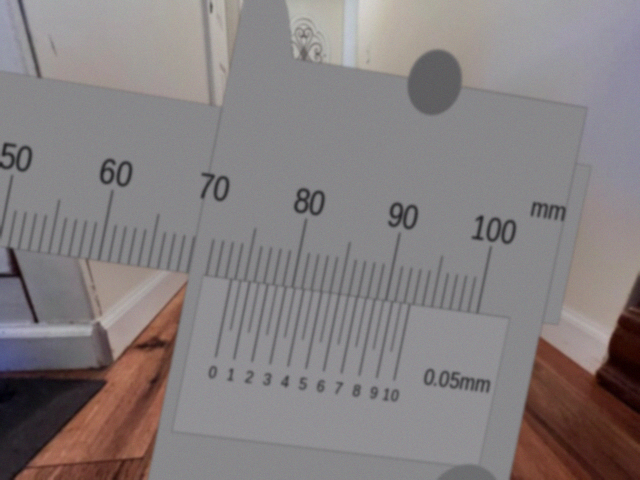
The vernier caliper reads 73.6 mm
